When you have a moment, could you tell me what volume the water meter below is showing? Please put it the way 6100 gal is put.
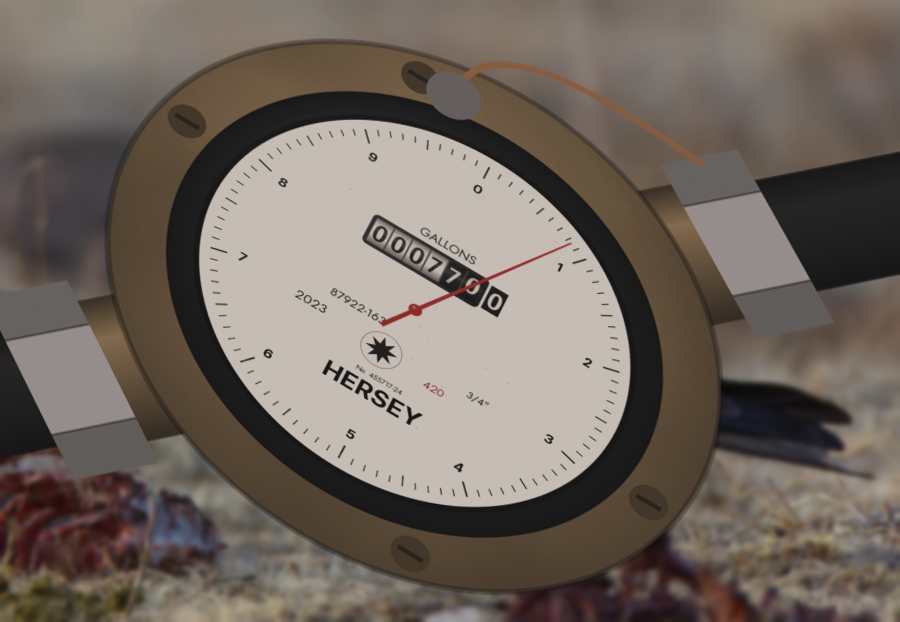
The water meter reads 7700.8 gal
